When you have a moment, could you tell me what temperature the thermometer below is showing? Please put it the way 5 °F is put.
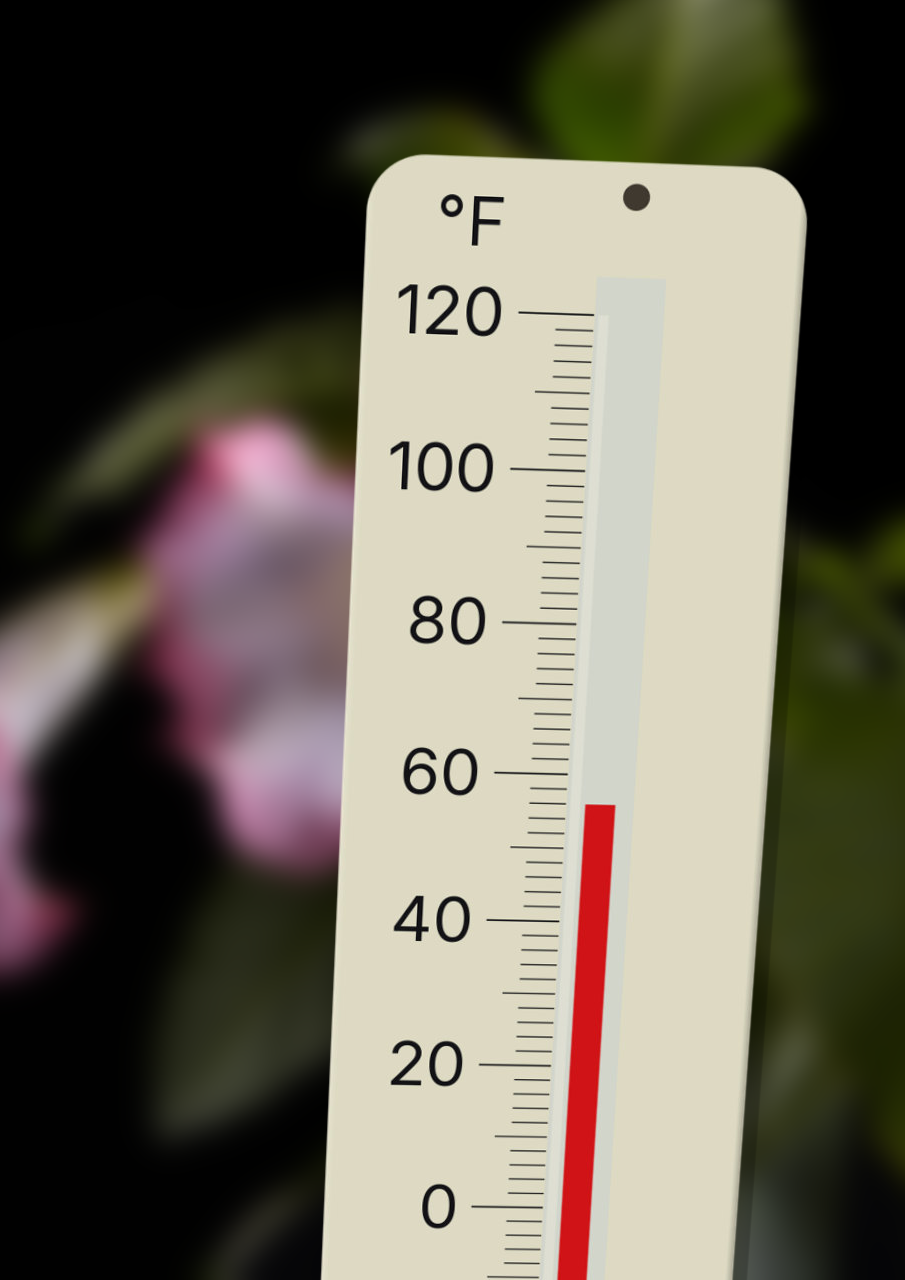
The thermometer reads 56 °F
